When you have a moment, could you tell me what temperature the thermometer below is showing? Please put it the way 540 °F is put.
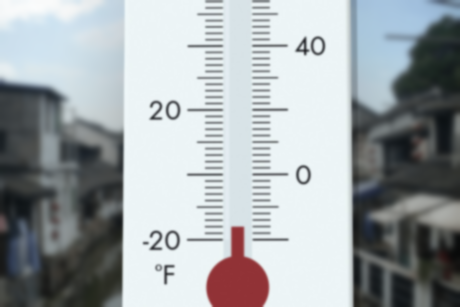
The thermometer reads -16 °F
